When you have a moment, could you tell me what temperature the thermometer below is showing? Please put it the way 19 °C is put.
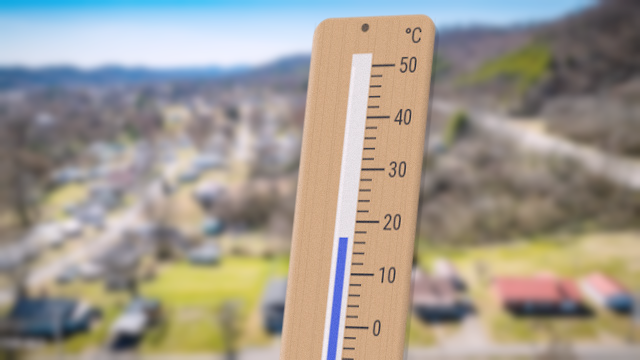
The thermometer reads 17 °C
